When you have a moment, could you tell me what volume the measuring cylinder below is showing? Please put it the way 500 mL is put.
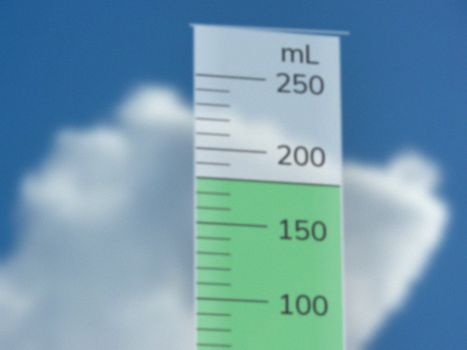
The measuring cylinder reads 180 mL
